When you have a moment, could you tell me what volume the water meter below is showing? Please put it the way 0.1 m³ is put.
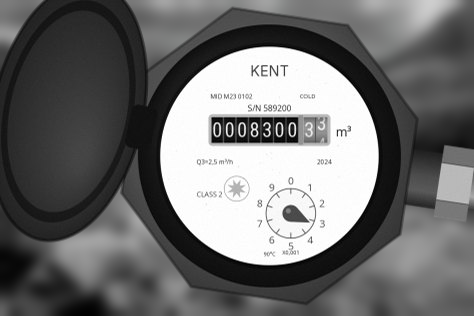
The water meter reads 8300.333 m³
